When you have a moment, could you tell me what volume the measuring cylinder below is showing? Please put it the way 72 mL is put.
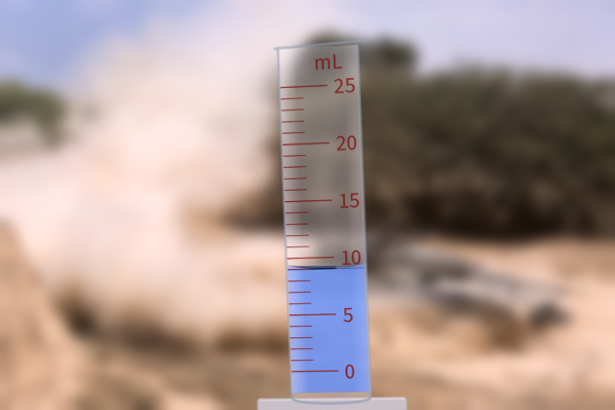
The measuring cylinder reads 9 mL
